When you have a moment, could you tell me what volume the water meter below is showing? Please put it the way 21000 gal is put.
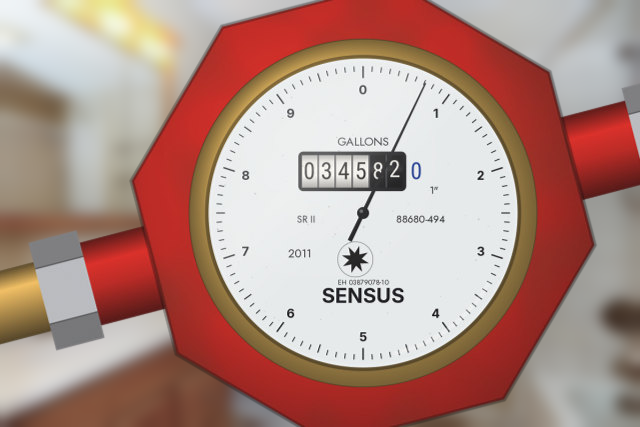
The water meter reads 345820.7 gal
